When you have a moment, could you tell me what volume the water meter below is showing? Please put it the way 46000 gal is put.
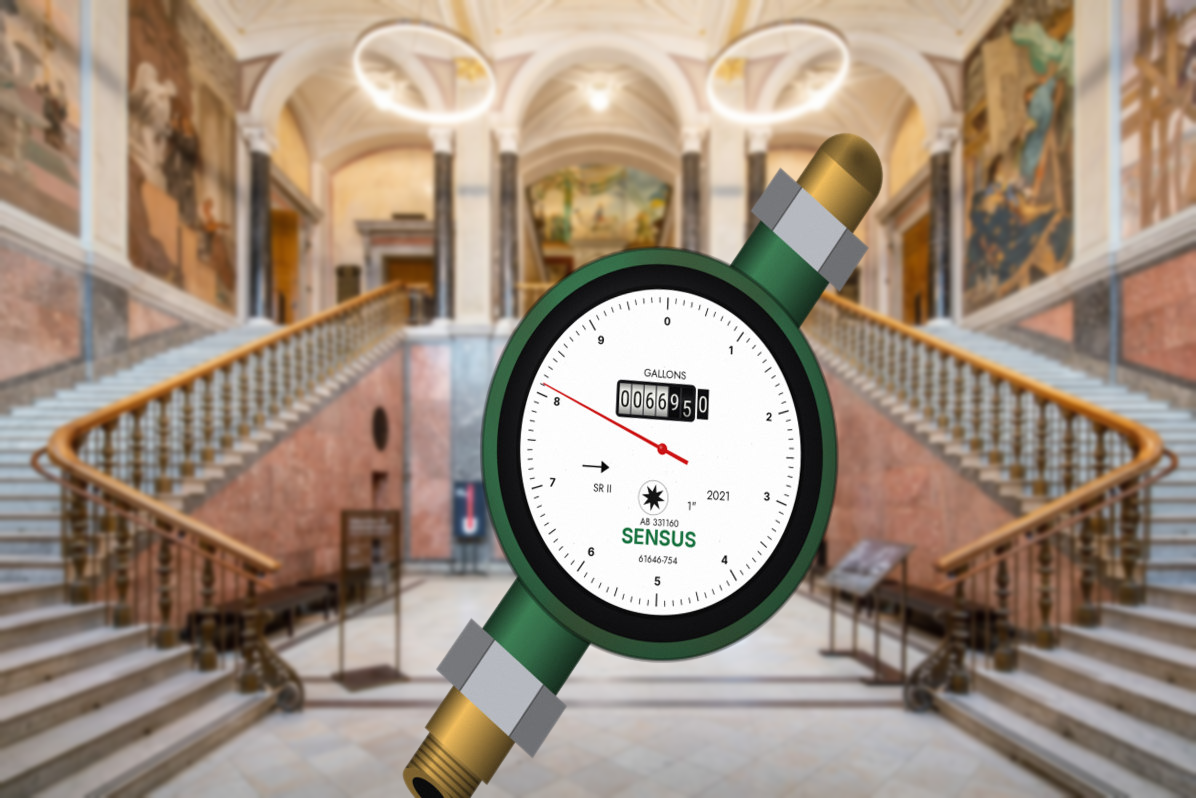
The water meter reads 66948.1 gal
